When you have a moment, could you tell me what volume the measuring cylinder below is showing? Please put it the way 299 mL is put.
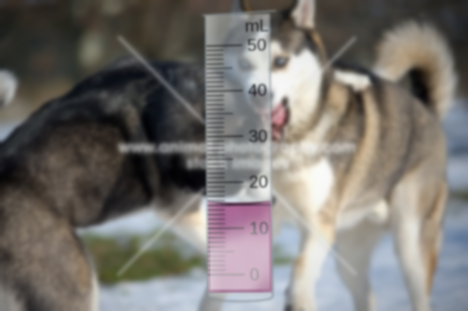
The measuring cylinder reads 15 mL
